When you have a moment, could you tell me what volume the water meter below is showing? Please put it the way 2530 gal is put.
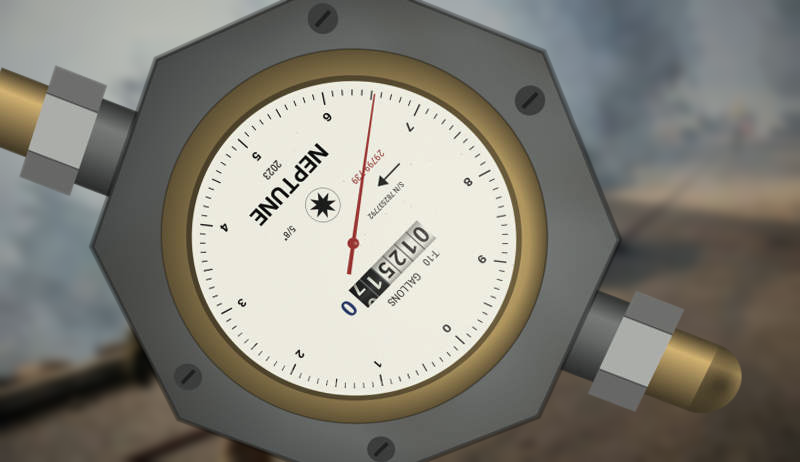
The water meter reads 125166.5 gal
